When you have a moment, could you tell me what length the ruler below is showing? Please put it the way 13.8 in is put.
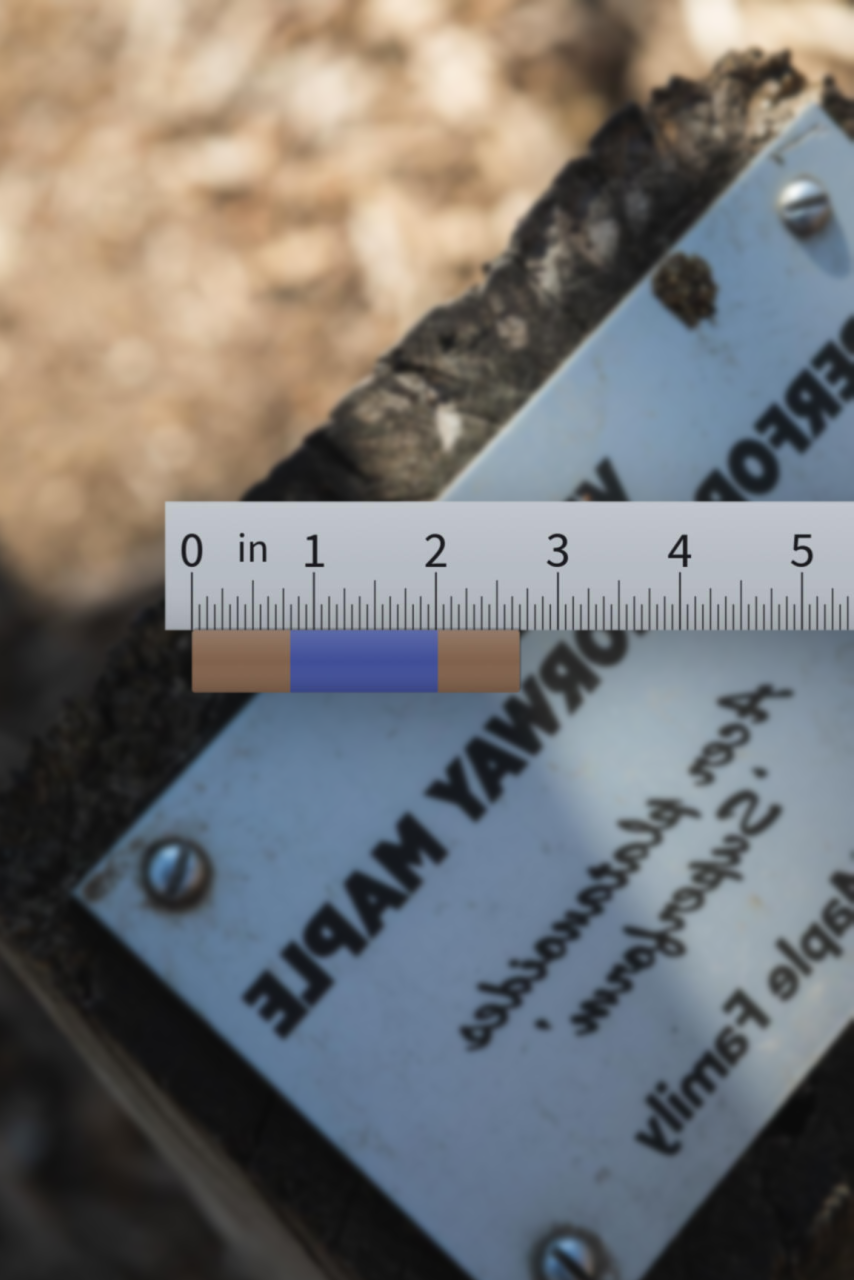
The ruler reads 2.6875 in
